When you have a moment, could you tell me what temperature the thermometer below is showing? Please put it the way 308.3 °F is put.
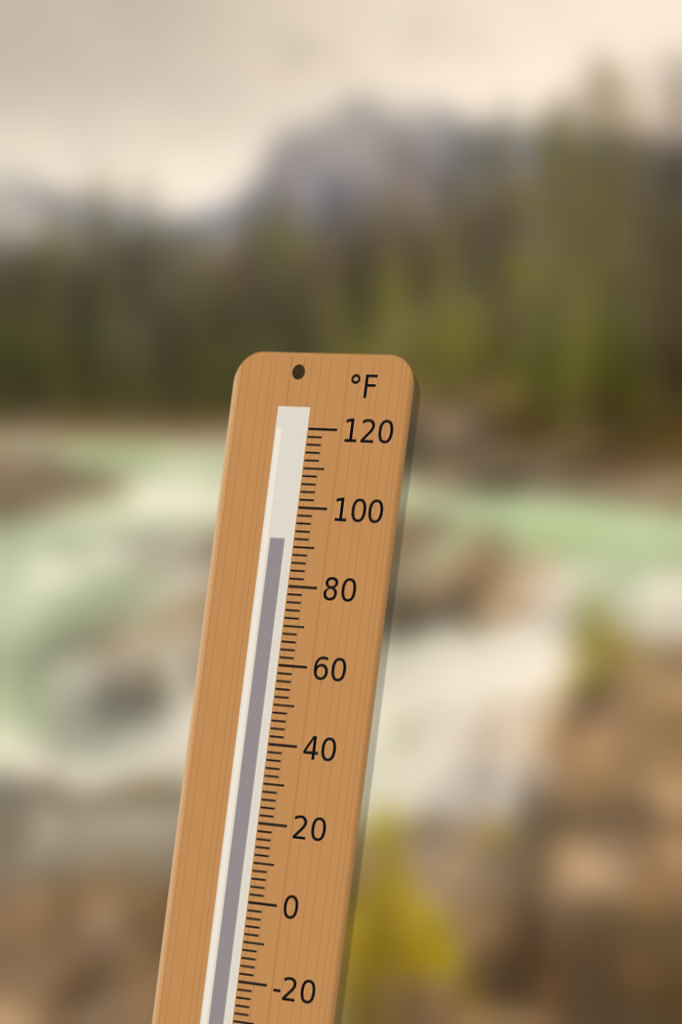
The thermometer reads 92 °F
